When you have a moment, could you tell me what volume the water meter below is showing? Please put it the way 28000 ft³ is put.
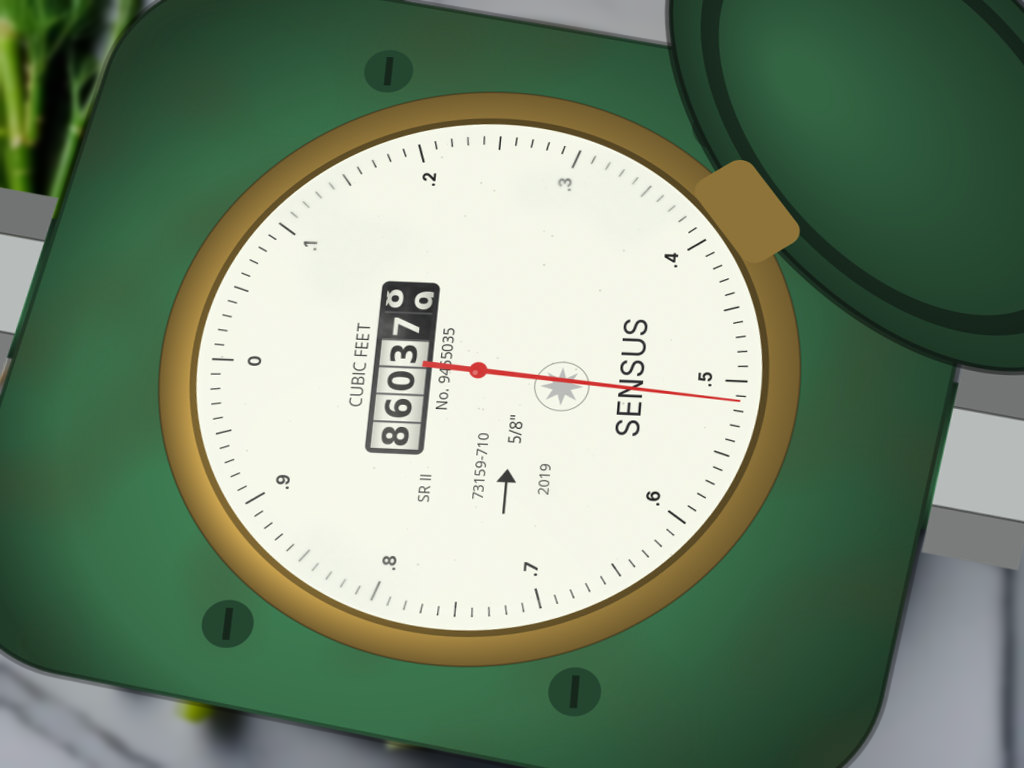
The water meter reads 860378.51 ft³
